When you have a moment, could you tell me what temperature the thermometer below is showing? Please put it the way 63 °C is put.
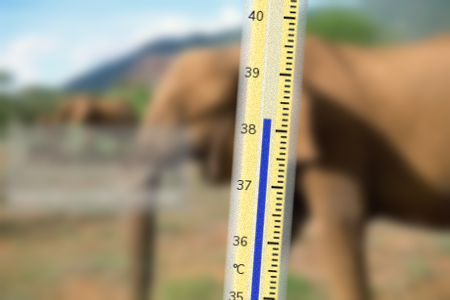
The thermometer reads 38.2 °C
